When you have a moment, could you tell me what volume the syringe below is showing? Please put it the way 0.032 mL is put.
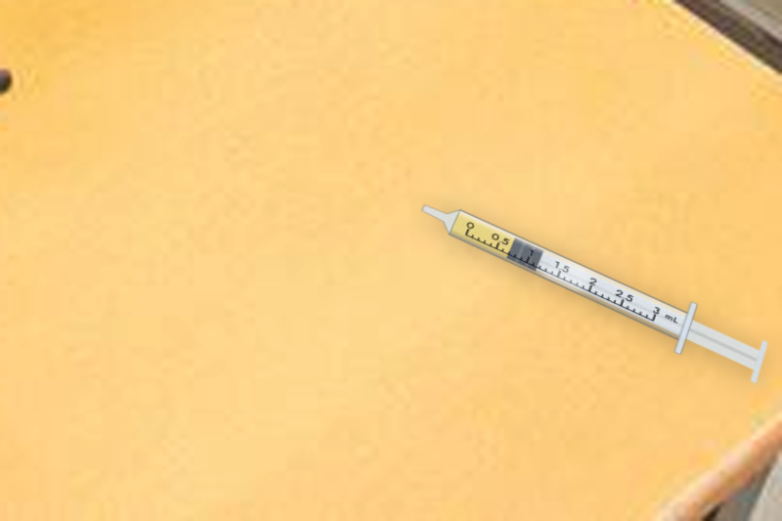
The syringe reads 0.7 mL
